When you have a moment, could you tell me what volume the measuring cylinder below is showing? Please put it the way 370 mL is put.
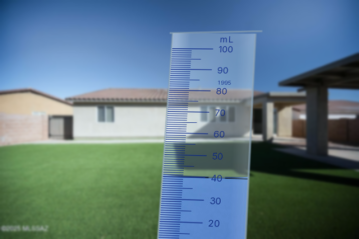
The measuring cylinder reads 40 mL
